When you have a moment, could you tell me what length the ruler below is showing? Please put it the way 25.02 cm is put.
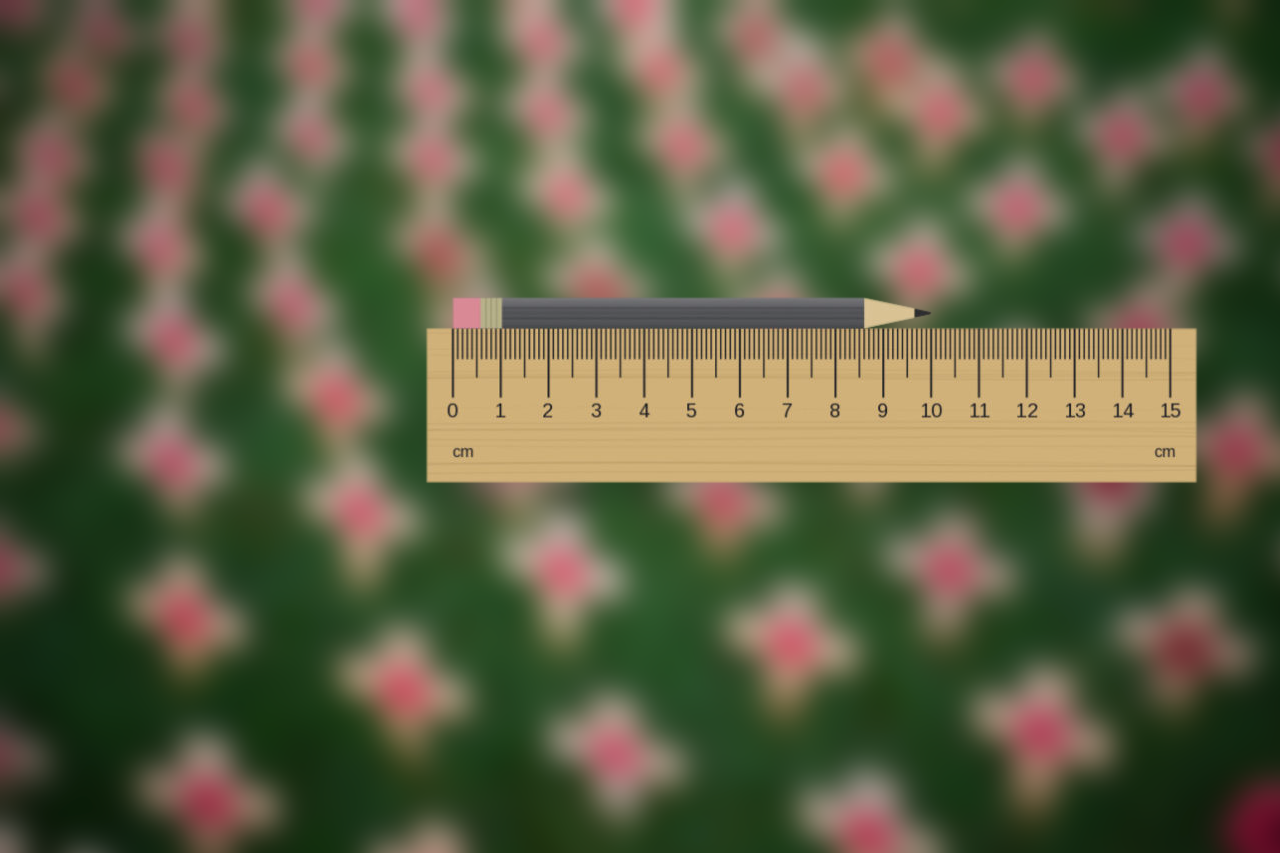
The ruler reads 10 cm
